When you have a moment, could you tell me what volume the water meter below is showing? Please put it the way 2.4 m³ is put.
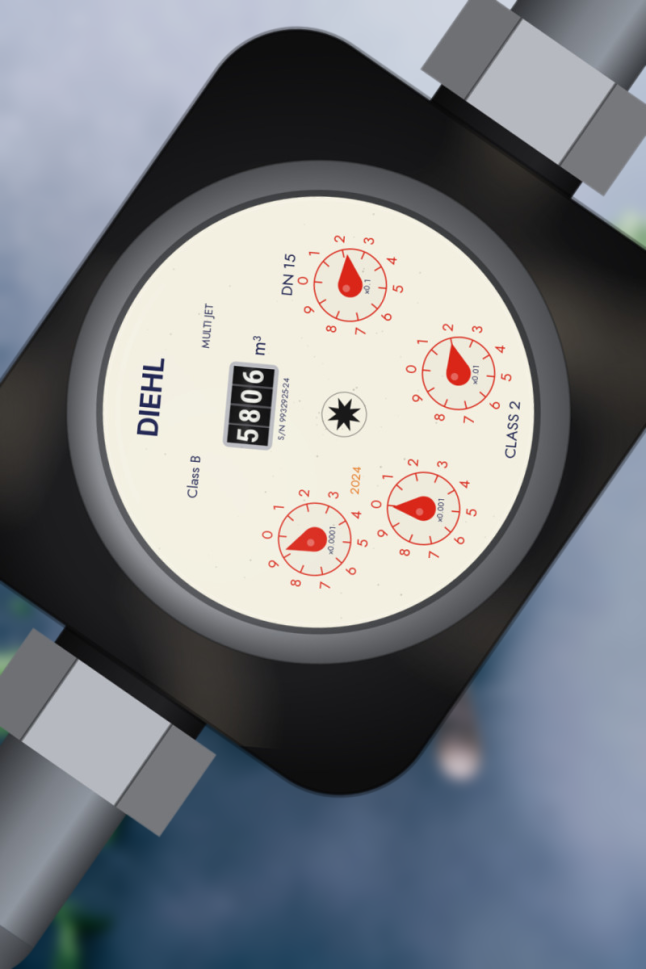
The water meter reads 5806.2199 m³
